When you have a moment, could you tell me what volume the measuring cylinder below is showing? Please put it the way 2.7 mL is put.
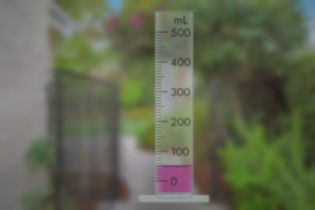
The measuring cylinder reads 50 mL
